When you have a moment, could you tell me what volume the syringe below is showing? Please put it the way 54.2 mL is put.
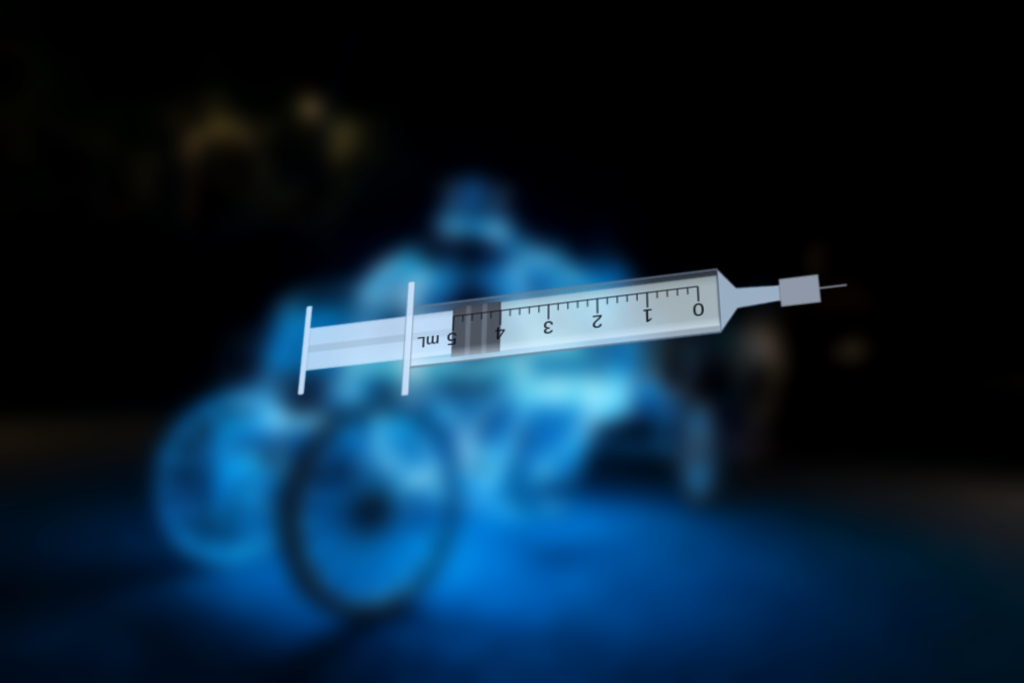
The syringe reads 4 mL
